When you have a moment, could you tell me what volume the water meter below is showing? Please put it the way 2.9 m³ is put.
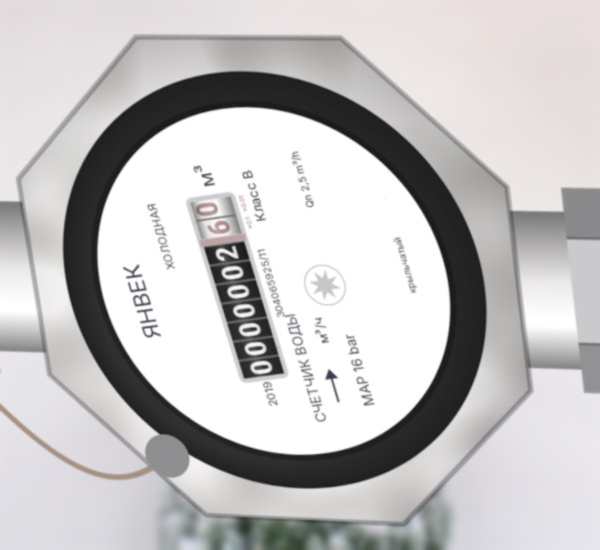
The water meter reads 2.60 m³
